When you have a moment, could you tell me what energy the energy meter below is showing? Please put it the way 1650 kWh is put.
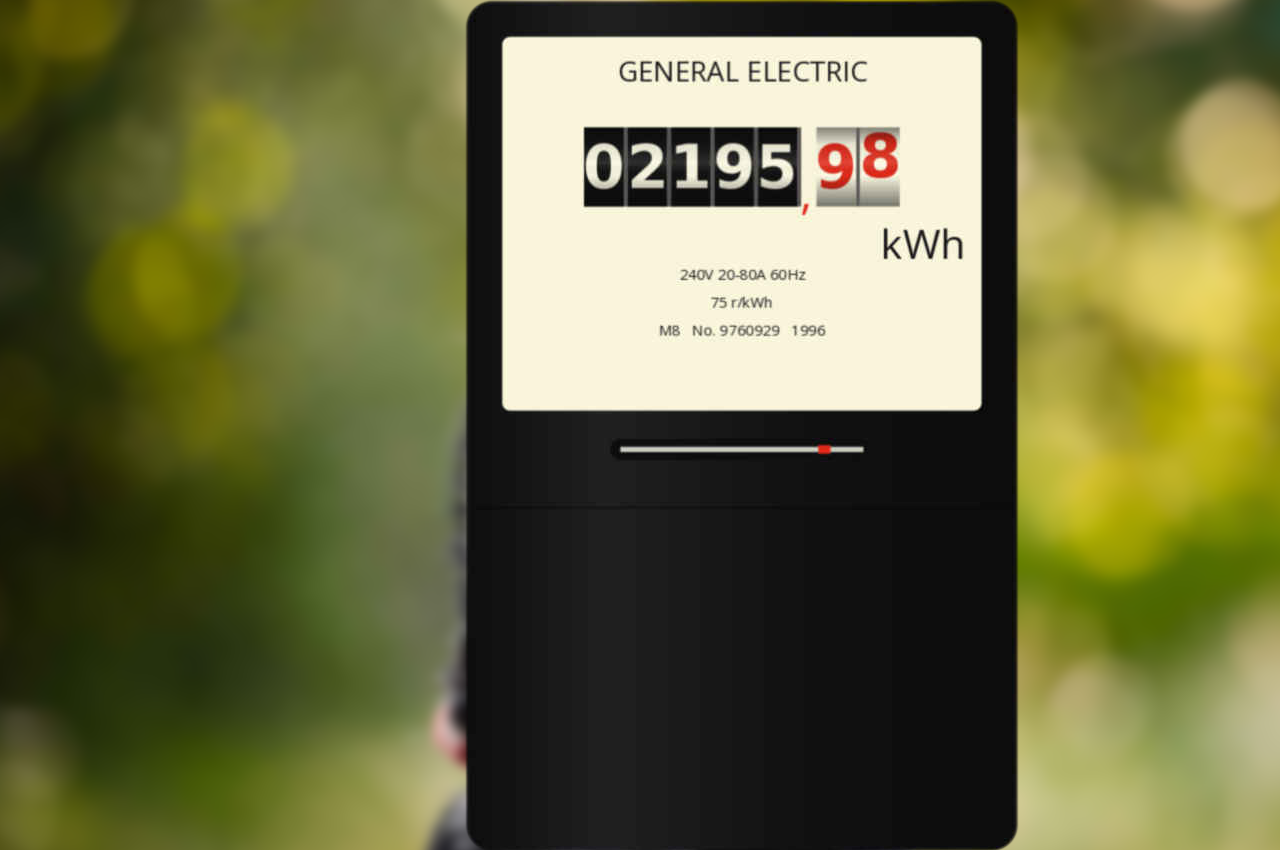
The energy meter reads 2195.98 kWh
